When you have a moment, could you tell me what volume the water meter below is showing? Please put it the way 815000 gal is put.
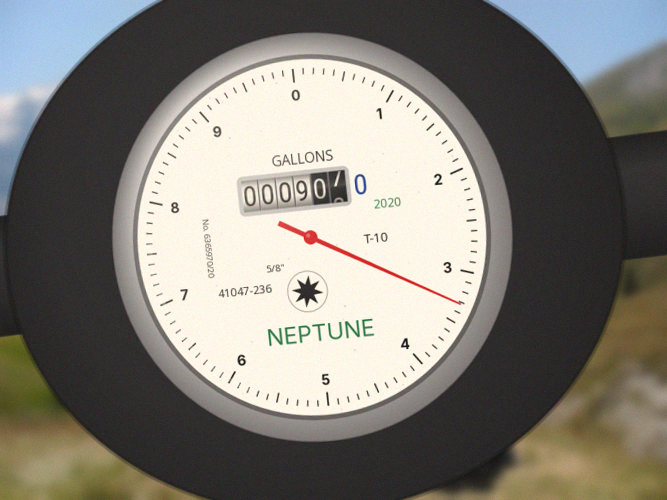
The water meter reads 9073.3 gal
